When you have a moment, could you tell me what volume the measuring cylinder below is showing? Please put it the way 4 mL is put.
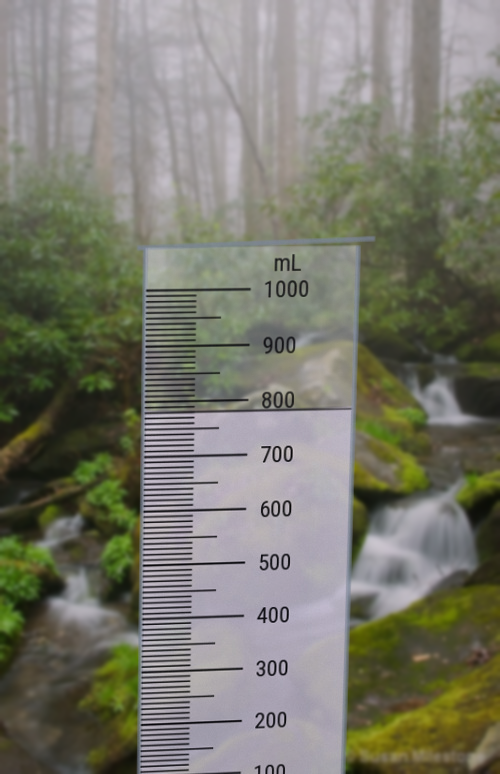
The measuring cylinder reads 780 mL
